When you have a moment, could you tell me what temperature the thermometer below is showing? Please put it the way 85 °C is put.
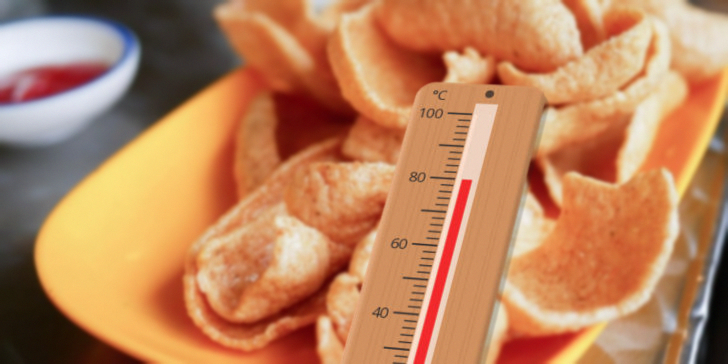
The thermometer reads 80 °C
